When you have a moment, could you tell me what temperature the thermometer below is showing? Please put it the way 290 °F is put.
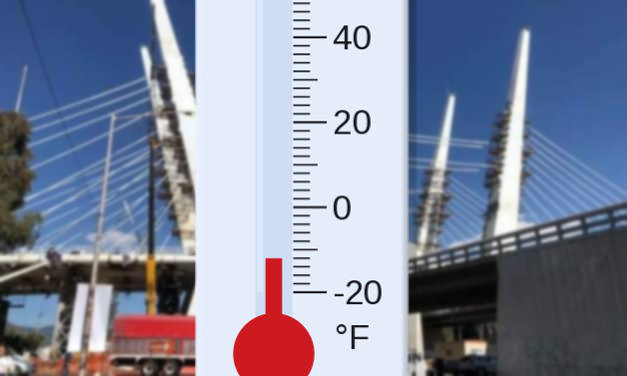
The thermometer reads -12 °F
